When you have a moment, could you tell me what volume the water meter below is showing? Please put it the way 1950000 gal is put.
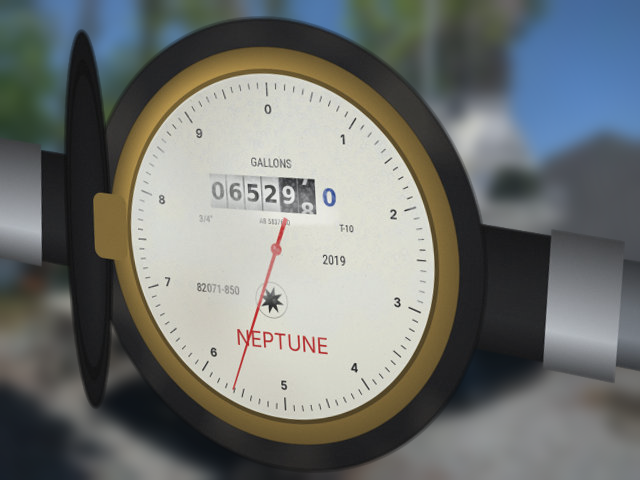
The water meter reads 652975.6 gal
